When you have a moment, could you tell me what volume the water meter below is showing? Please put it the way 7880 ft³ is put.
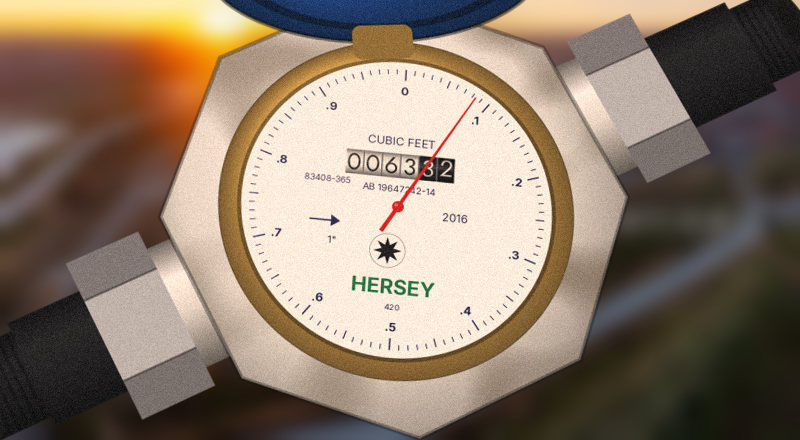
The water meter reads 6332.08 ft³
